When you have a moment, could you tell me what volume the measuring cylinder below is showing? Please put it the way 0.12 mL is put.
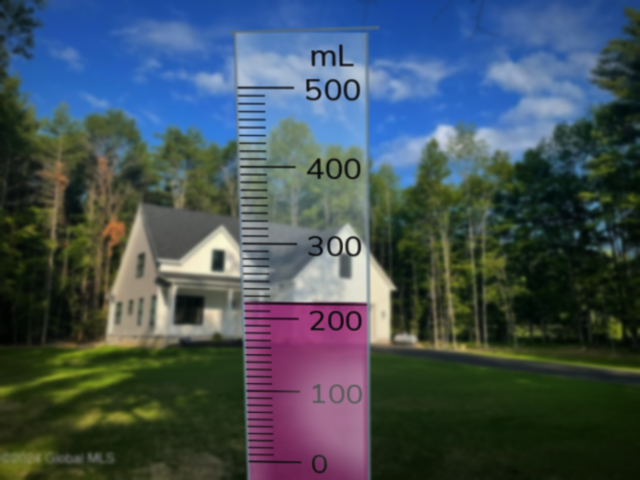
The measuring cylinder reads 220 mL
